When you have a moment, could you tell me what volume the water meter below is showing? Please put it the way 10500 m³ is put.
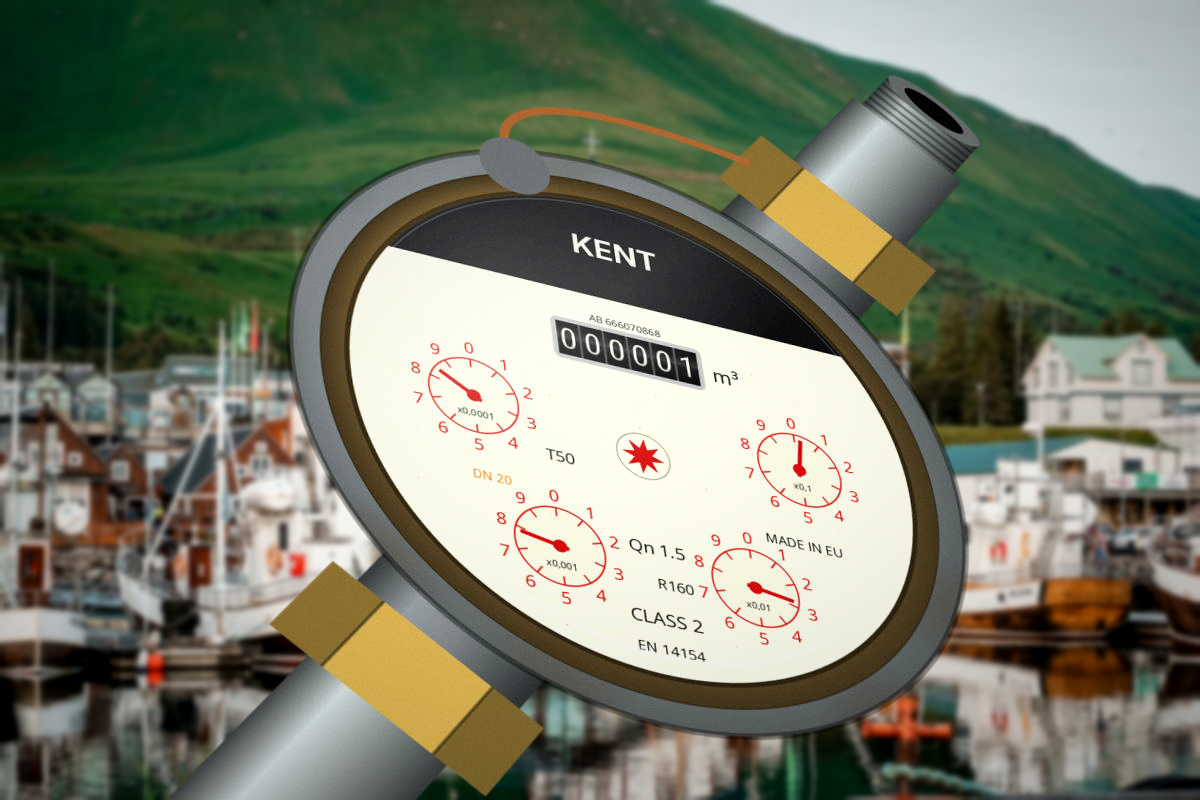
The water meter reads 1.0278 m³
